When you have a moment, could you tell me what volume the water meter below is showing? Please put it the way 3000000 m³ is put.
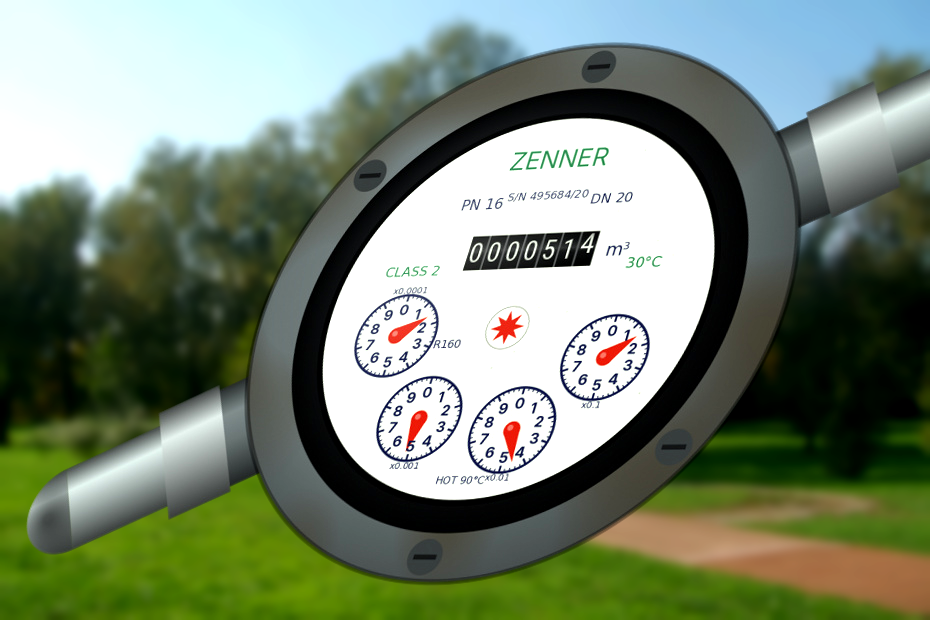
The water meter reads 514.1451 m³
